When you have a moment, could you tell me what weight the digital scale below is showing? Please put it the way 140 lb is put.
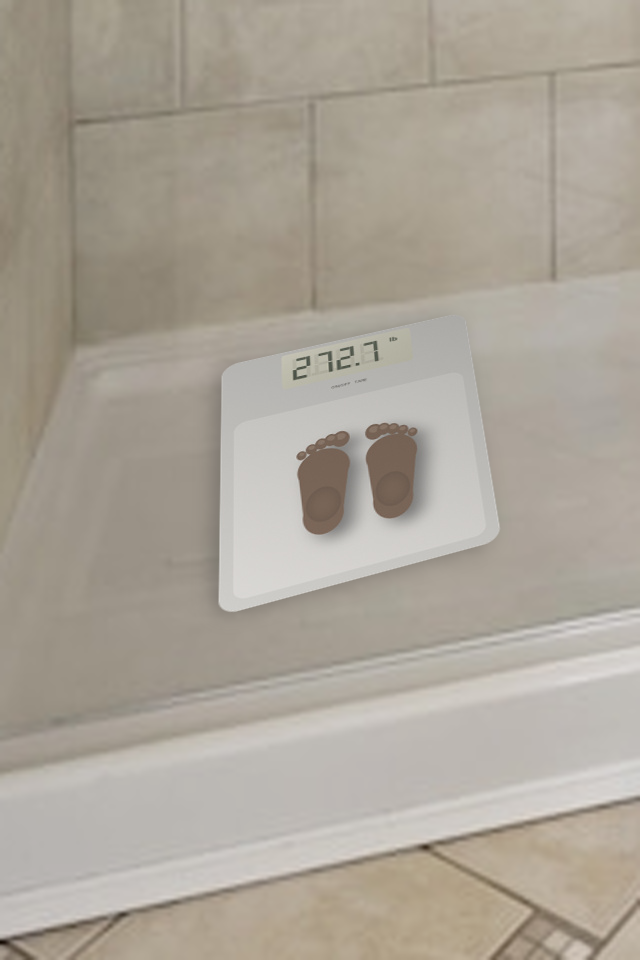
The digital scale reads 272.7 lb
